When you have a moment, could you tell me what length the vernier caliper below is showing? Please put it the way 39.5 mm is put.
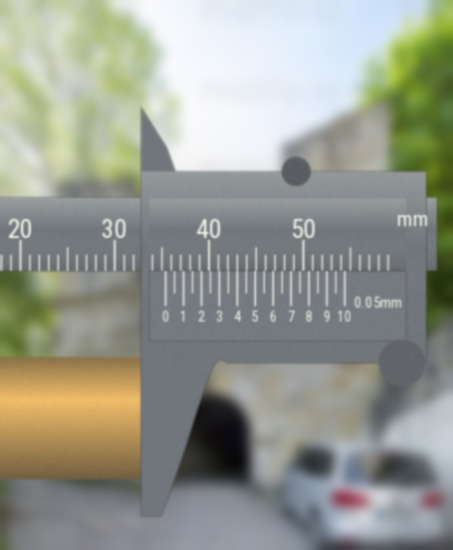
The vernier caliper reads 35.4 mm
